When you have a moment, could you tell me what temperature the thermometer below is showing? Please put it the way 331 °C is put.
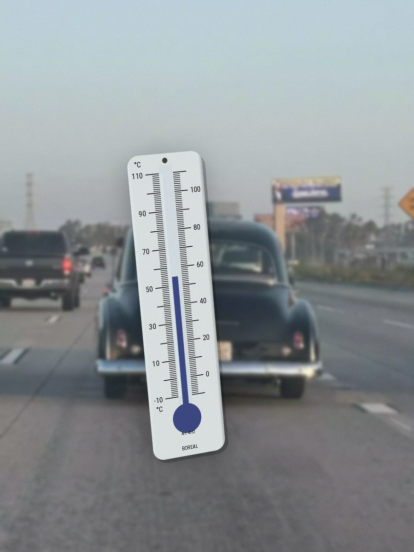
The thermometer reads 55 °C
